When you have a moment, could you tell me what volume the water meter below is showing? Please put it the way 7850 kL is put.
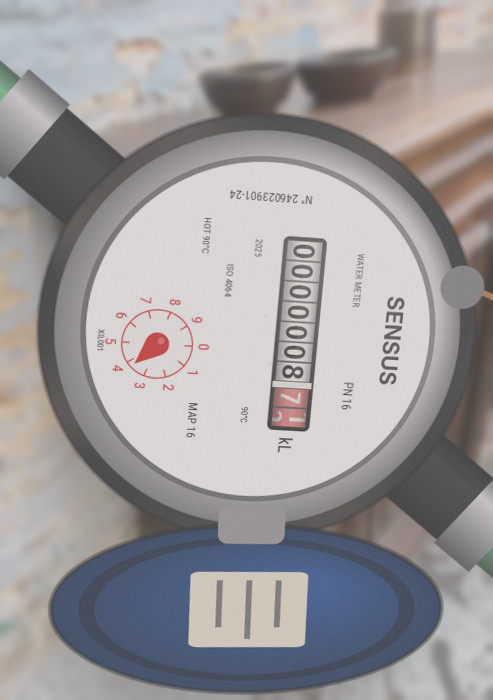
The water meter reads 8.713 kL
